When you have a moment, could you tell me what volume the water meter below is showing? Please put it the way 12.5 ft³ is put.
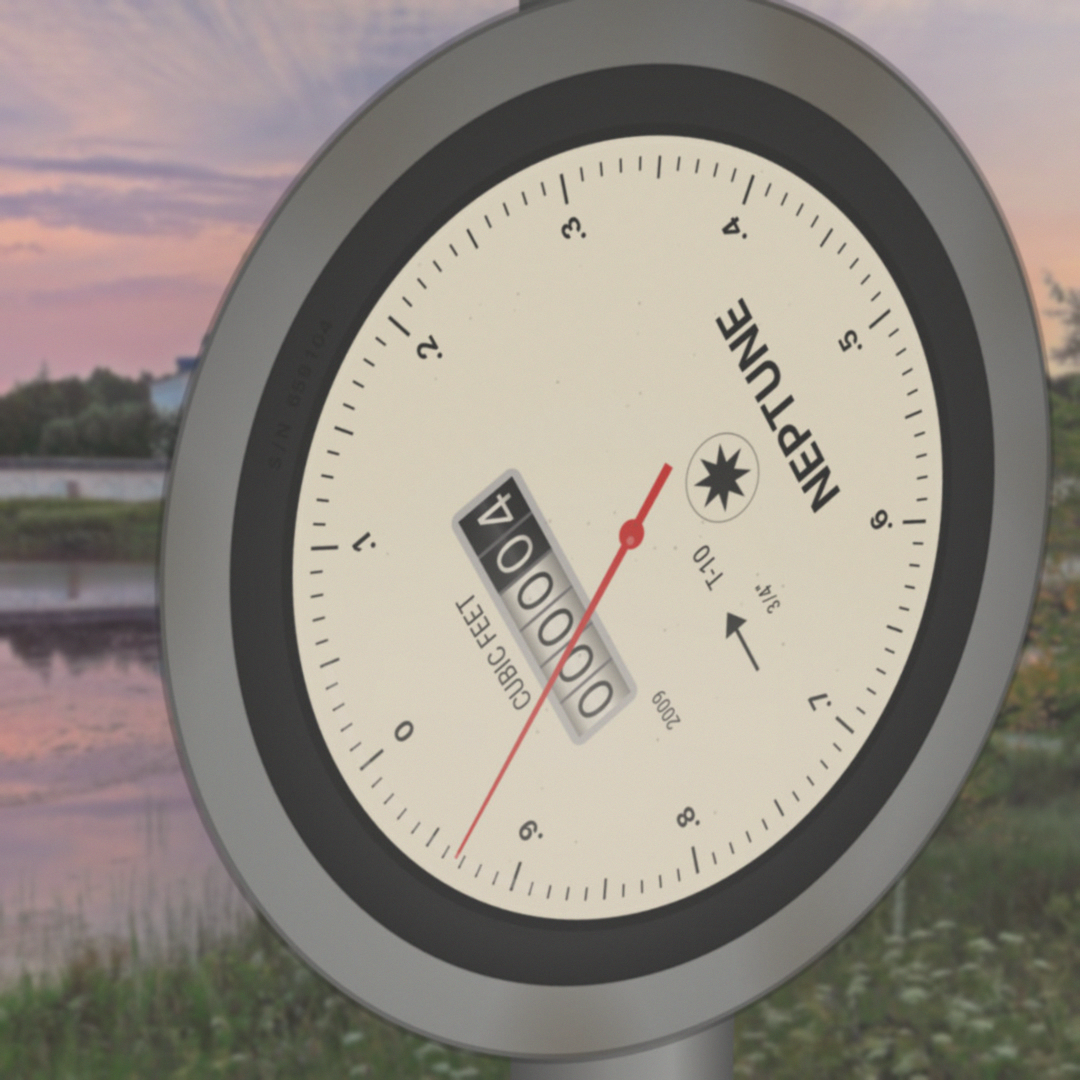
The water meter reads 3.93 ft³
